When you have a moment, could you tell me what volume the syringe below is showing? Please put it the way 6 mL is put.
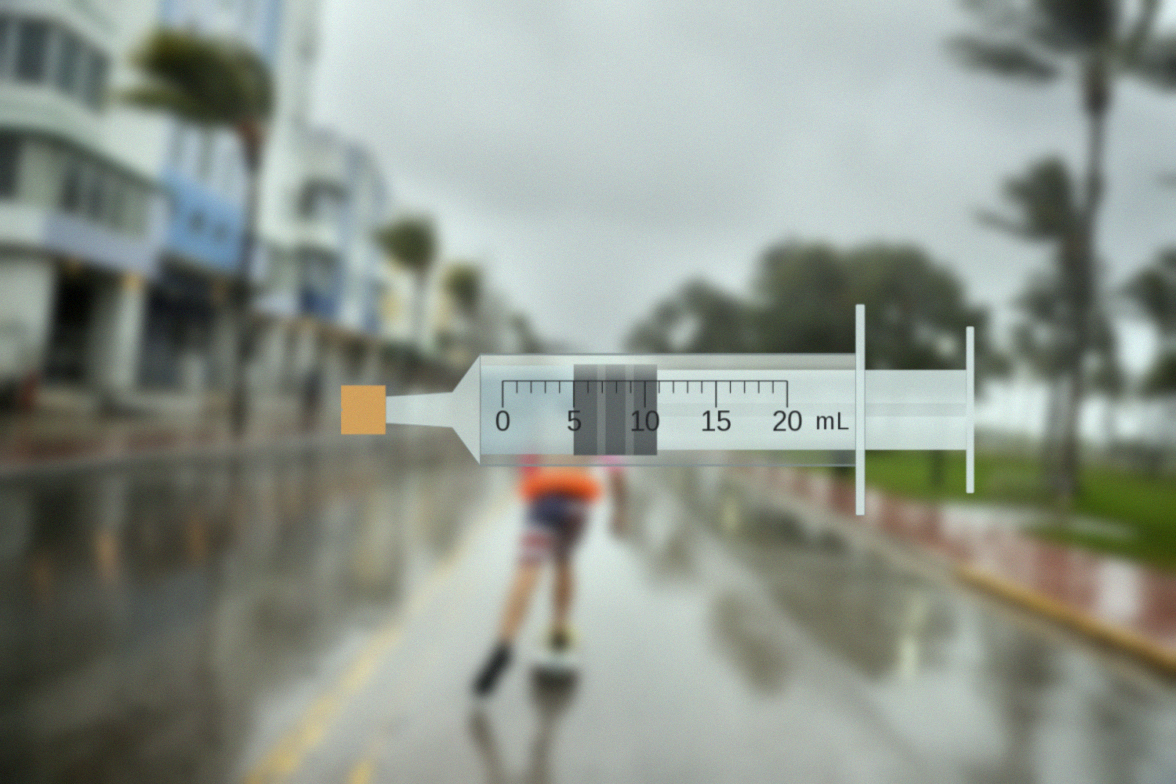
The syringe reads 5 mL
